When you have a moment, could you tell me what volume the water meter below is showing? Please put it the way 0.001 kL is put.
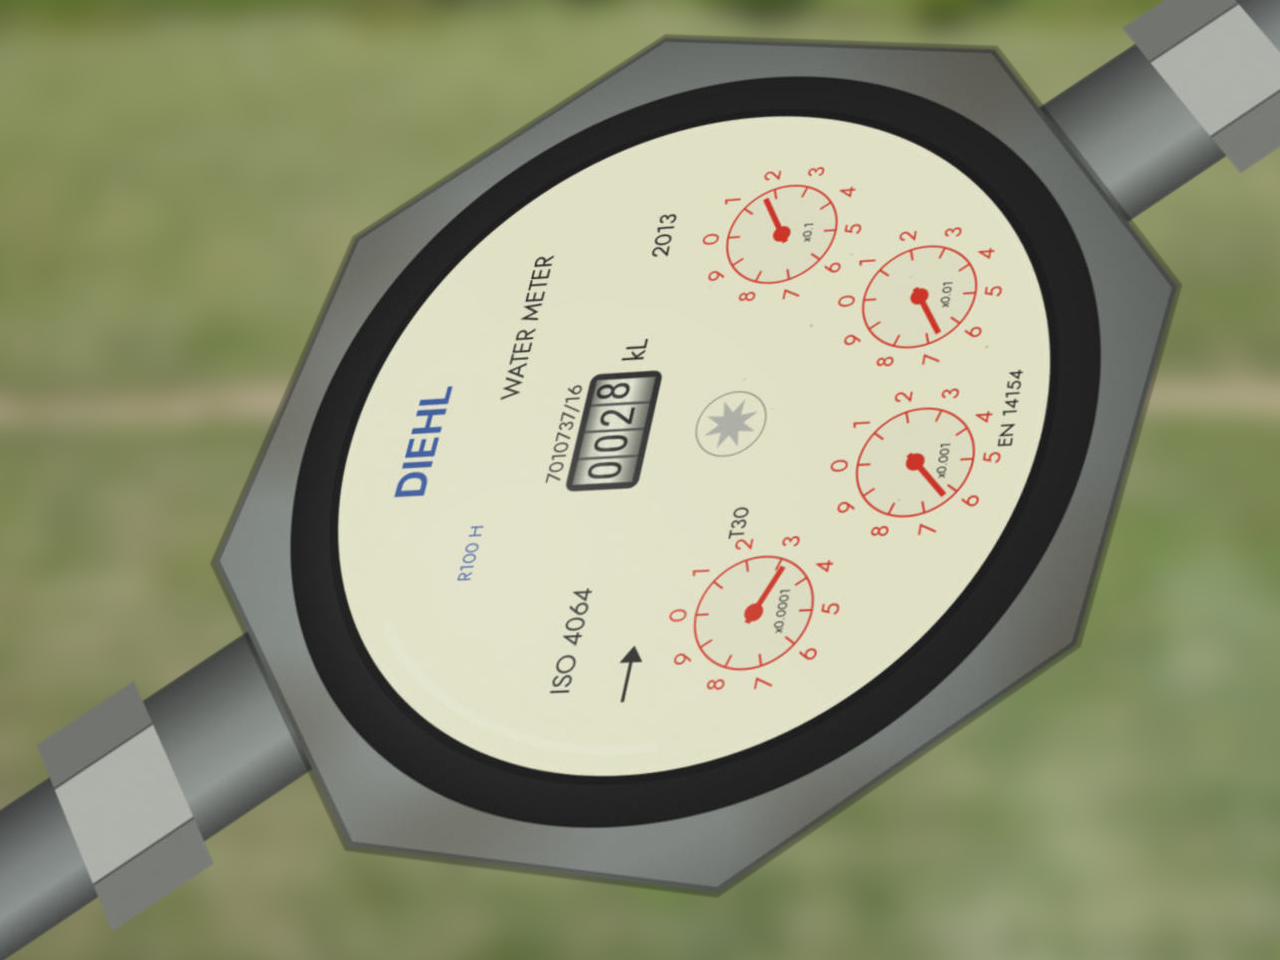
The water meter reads 28.1663 kL
